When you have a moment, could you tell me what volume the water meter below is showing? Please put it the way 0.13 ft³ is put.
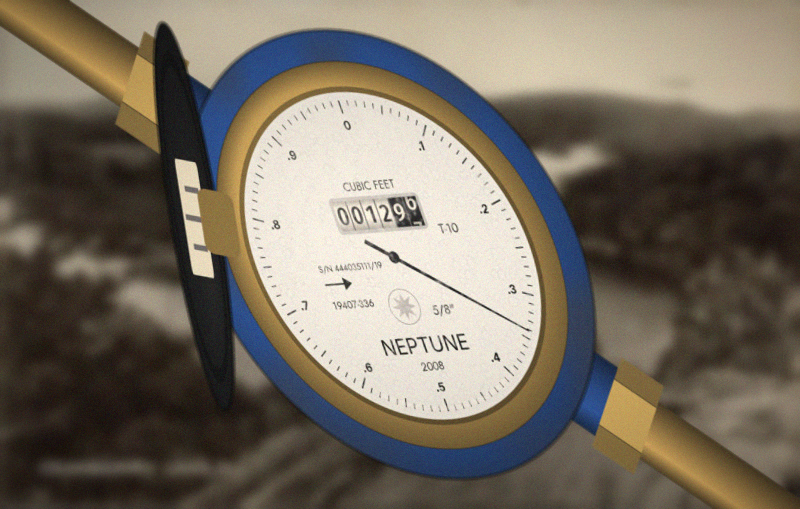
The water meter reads 1296.34 ft³
